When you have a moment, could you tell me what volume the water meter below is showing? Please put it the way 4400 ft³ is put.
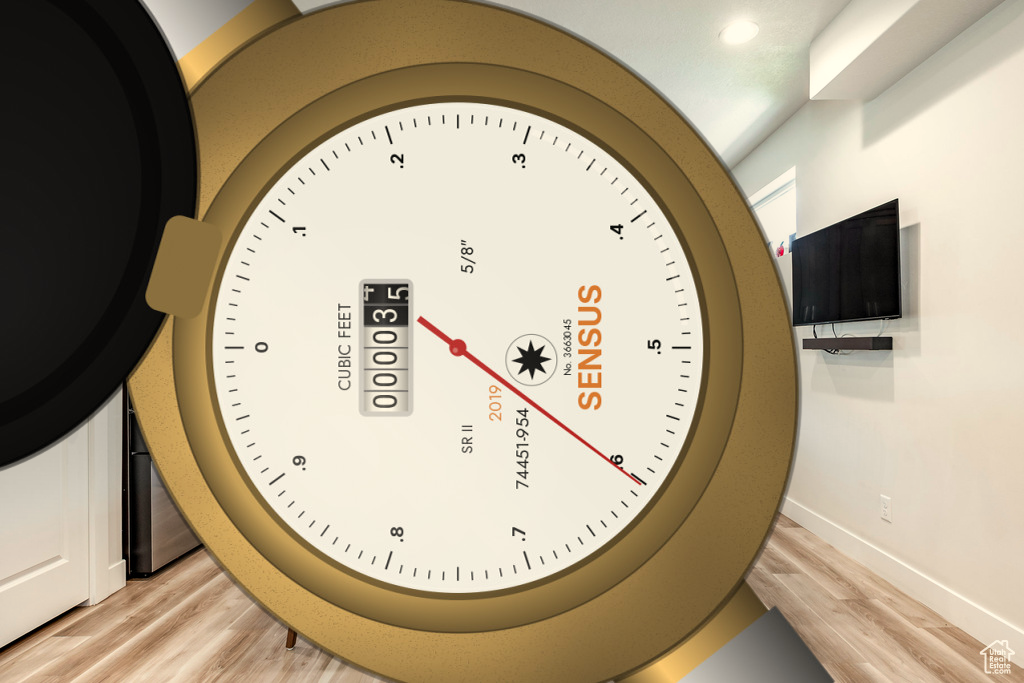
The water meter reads 34.60 ft³
